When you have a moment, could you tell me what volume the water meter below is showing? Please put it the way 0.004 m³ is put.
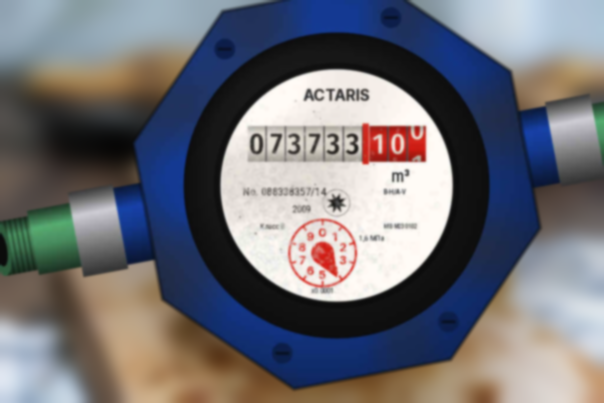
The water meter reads 73733.1004 m³
